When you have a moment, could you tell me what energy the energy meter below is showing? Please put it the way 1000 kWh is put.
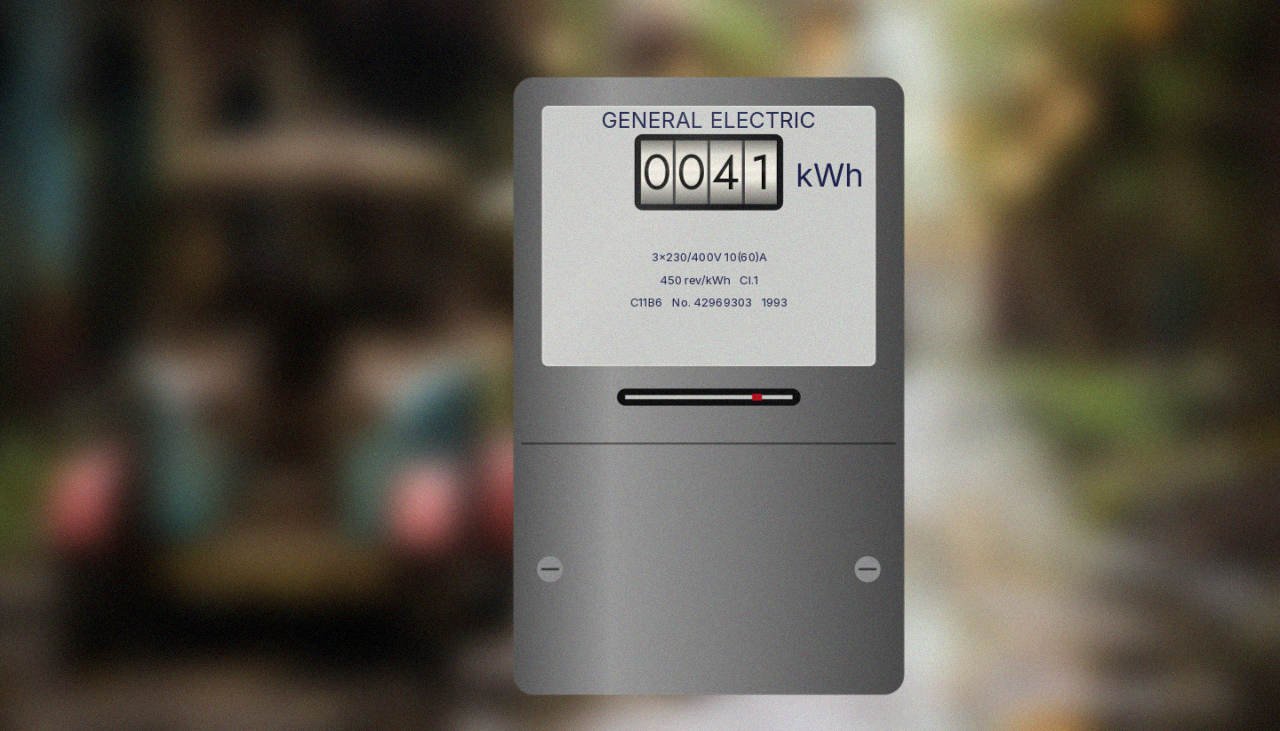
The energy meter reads 41 kWh
